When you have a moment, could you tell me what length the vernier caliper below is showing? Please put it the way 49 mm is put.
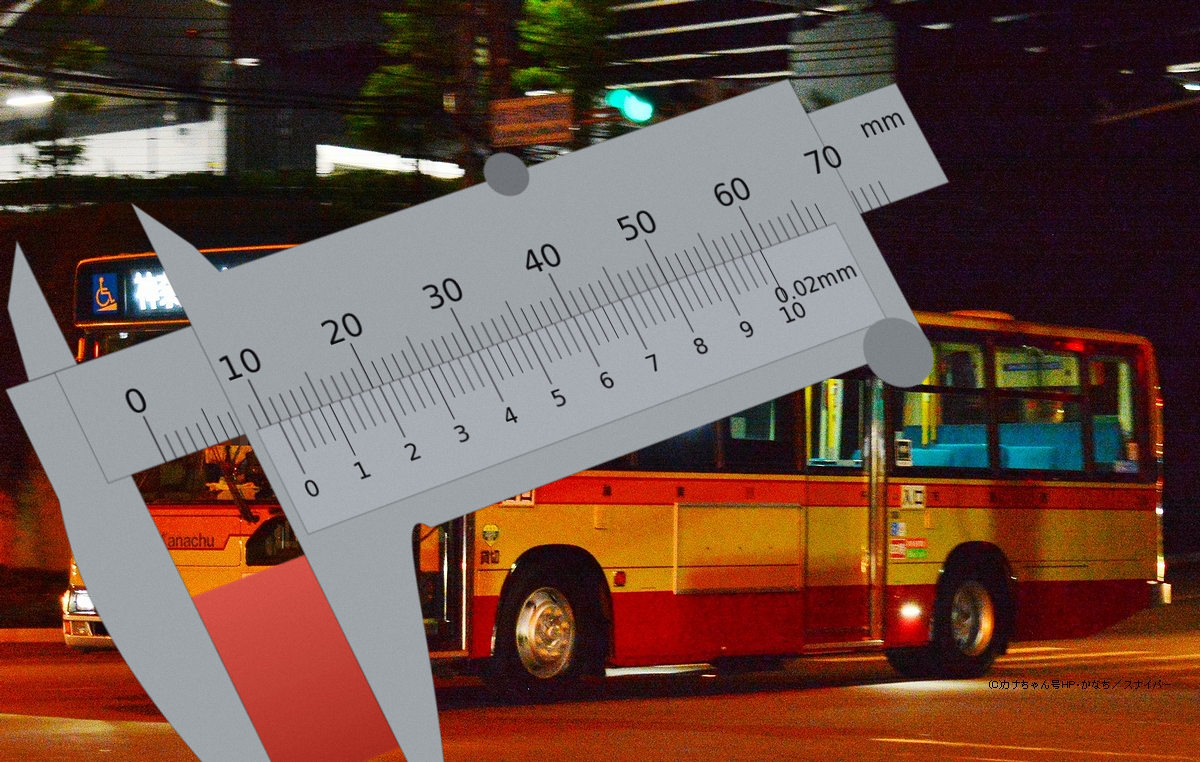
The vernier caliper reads 10.8 mm
